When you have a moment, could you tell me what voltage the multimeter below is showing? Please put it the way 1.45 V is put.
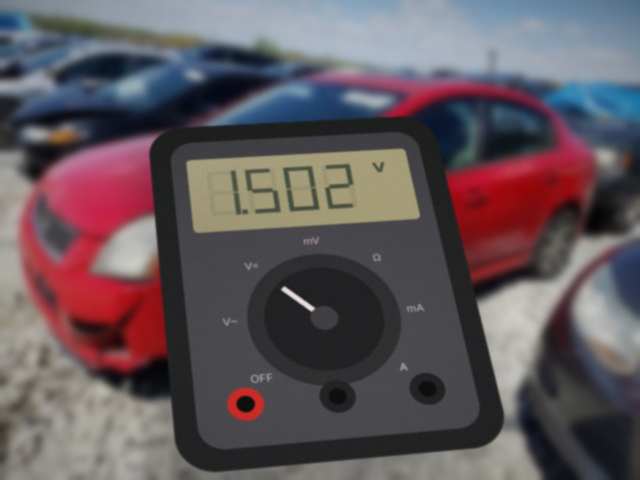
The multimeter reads 1.502 V
